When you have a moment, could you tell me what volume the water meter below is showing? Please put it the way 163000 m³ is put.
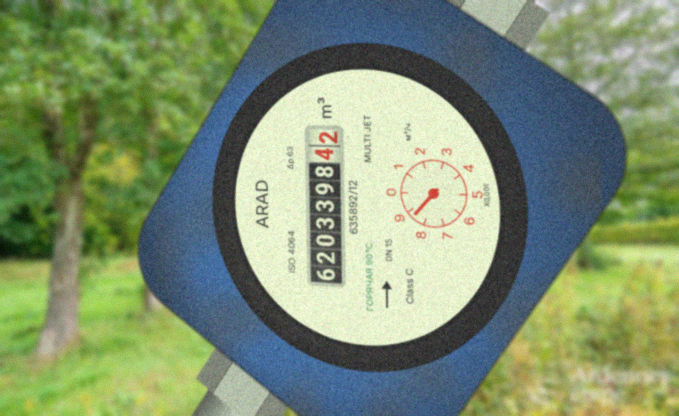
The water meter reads 6203398.418 m³
